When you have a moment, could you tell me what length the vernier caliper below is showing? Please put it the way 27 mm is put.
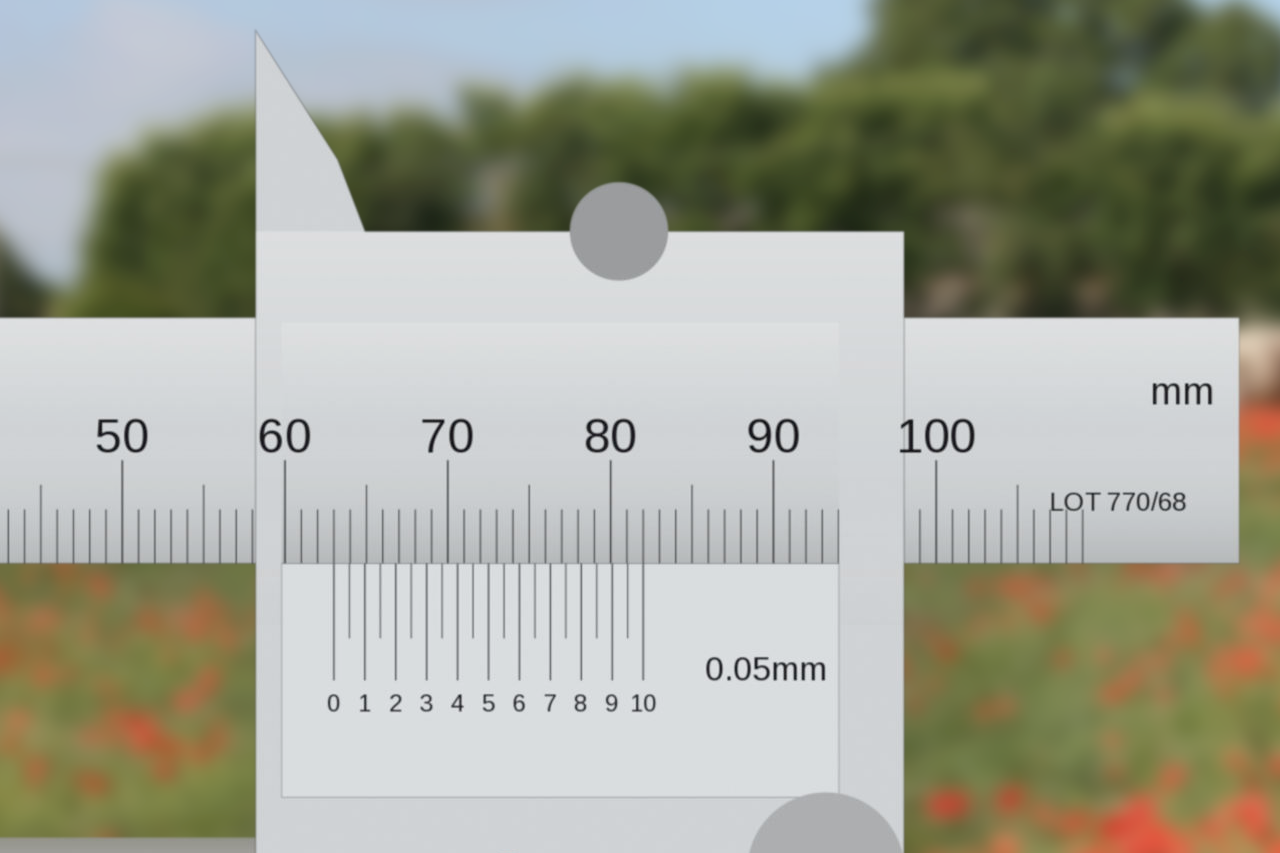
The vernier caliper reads 63.0 mm
